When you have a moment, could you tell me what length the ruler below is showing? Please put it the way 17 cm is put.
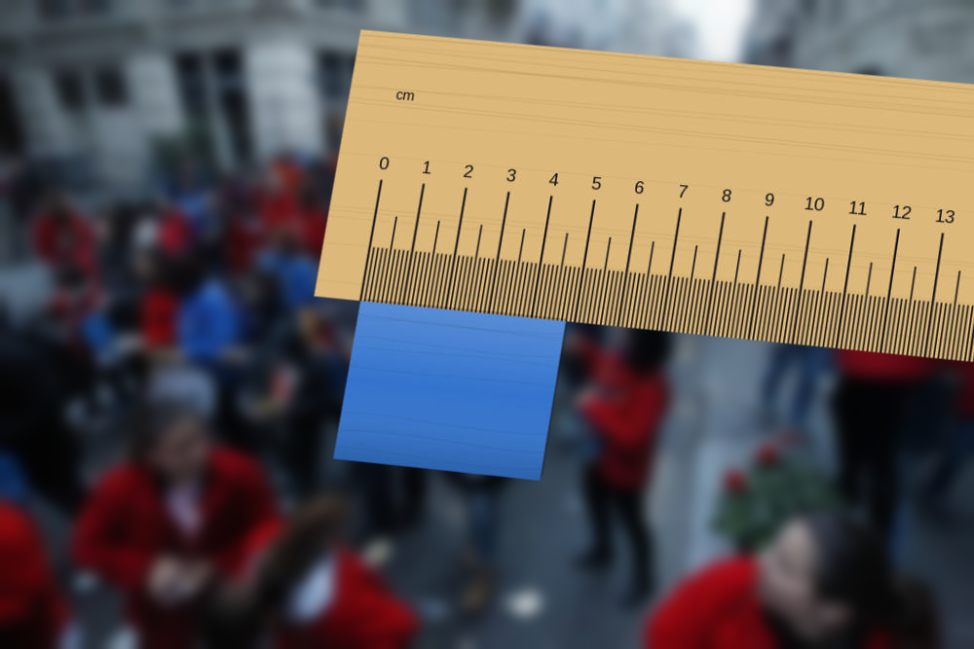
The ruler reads 4.8 cm
